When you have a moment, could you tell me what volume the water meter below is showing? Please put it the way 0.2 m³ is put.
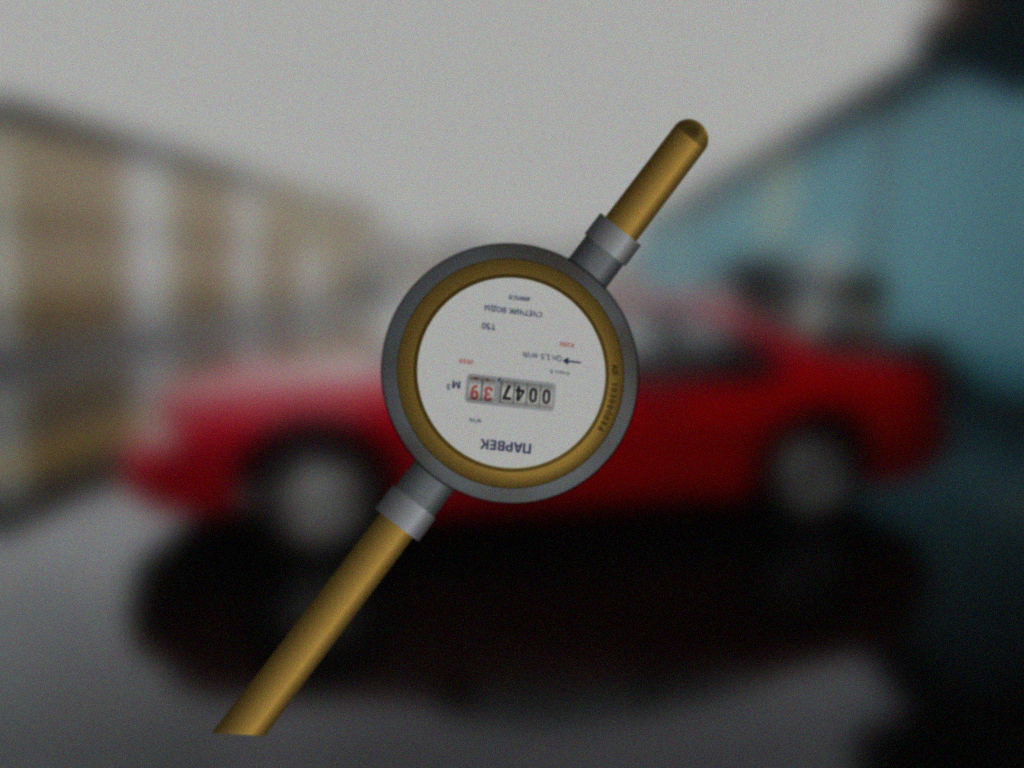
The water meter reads 47.39 m³
